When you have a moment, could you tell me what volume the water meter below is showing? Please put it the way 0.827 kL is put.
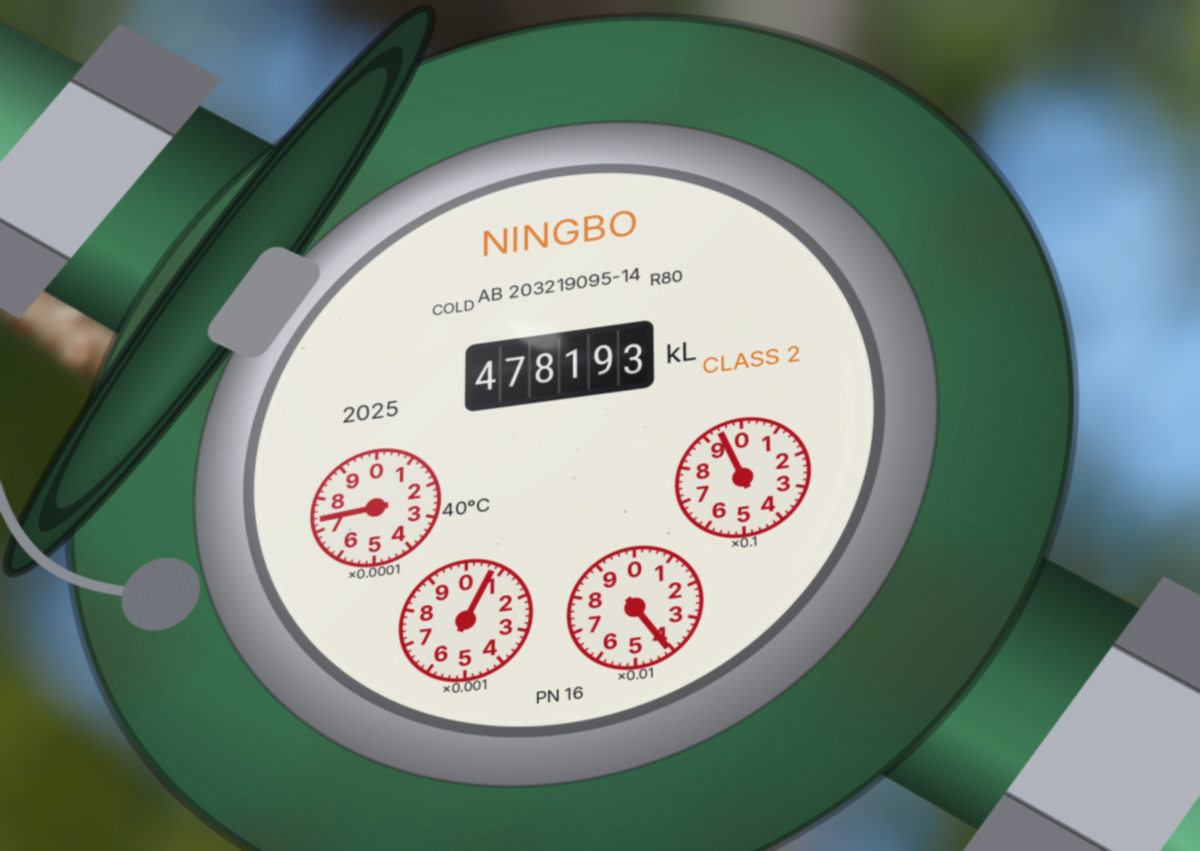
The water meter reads 478192.9407 kL
